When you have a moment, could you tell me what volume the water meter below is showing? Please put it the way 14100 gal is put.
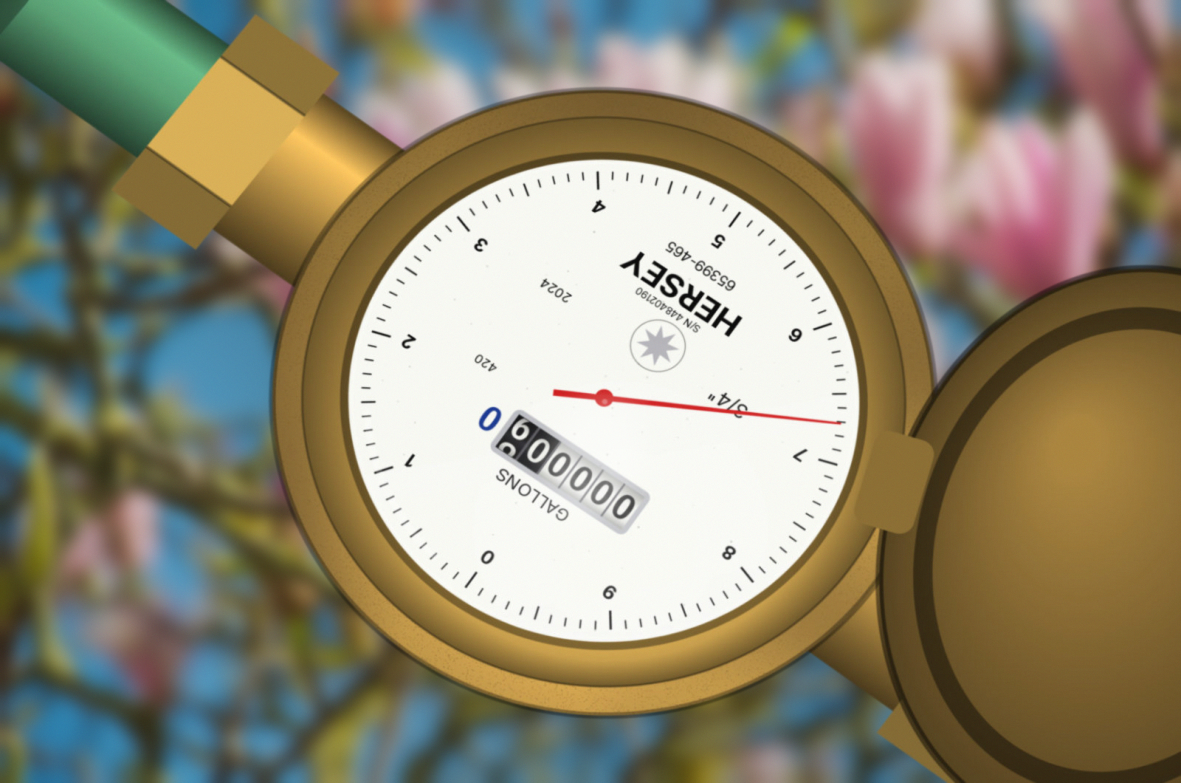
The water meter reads 86.7 gal
